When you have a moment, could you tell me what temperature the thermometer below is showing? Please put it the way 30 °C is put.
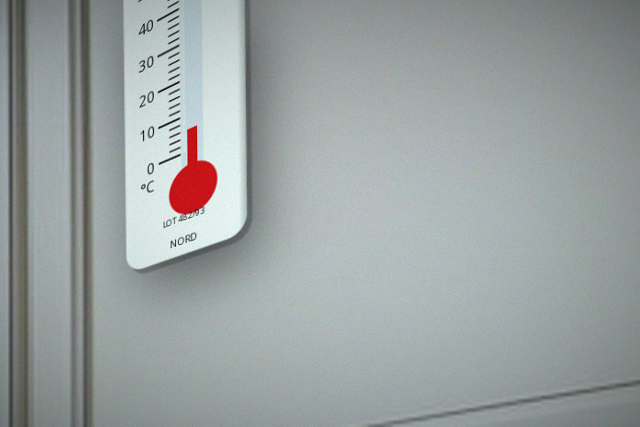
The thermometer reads 6 °C
